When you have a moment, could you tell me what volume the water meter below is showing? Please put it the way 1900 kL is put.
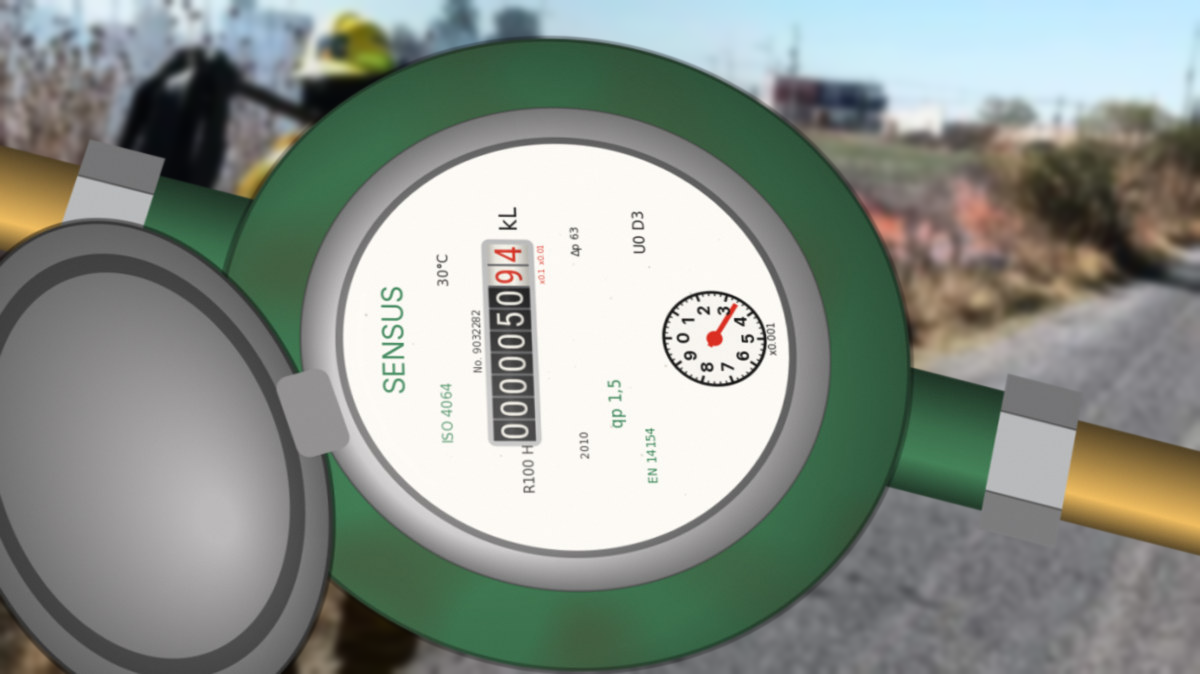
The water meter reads 50.943 kL
